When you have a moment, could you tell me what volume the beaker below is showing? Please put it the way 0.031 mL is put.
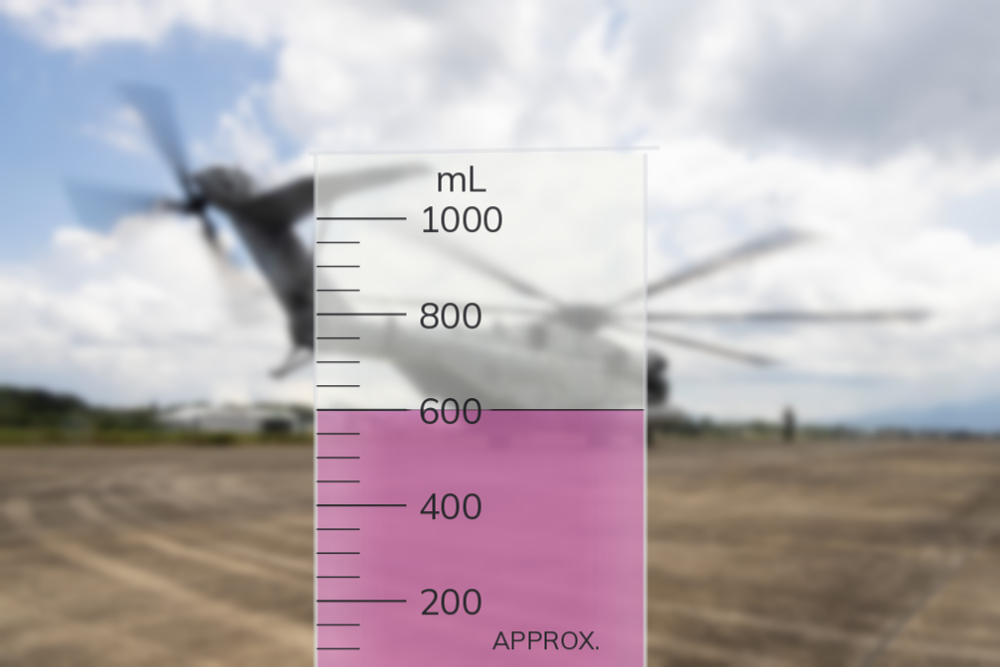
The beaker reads 600 mL
